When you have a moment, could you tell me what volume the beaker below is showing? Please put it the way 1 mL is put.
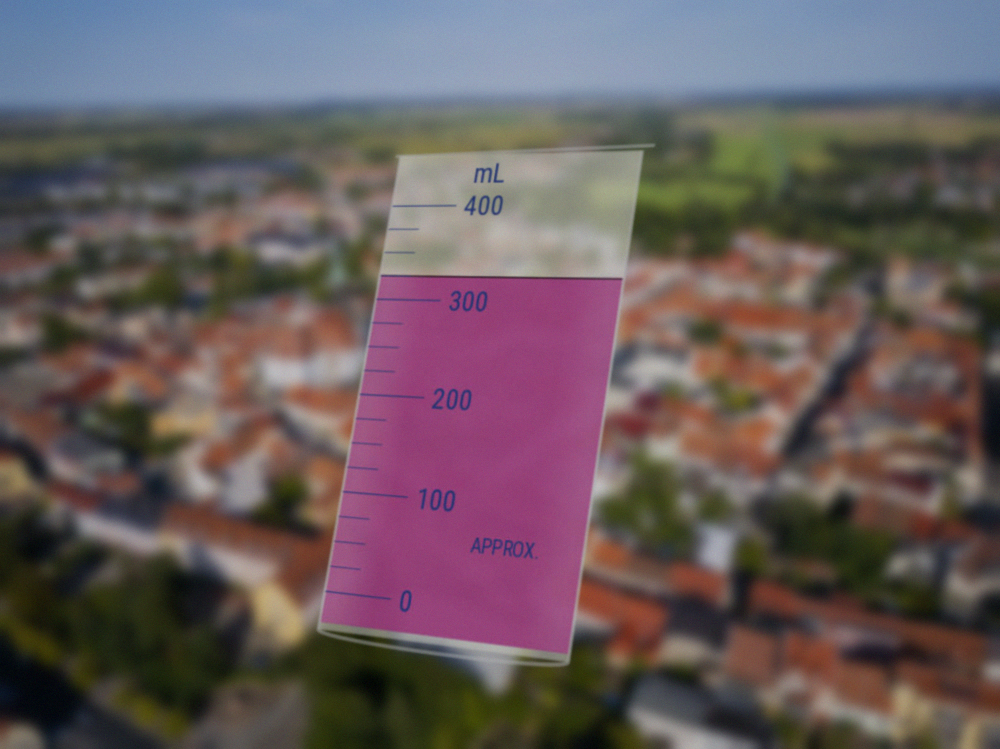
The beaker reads 325 mL
